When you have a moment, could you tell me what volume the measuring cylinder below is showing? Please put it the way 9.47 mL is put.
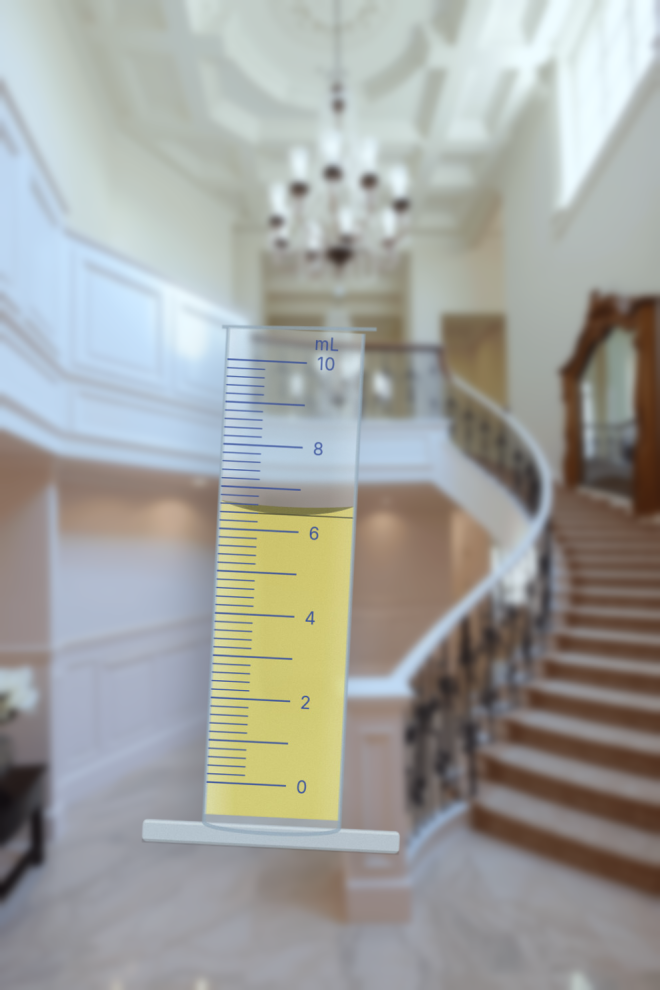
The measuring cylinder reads 6.4 mL
